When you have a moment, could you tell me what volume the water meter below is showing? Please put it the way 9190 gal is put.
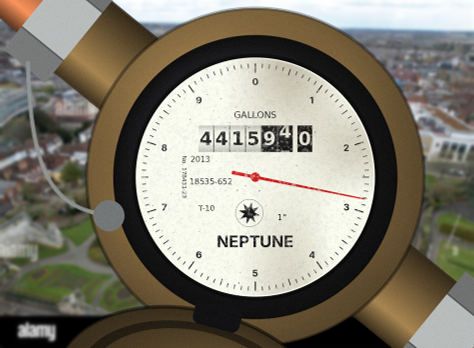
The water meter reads 4415942.8 gal
